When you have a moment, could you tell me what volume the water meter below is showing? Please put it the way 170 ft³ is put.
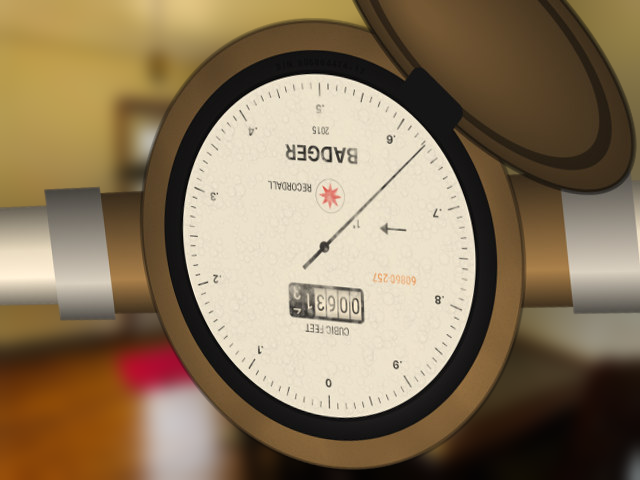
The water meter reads 6312.63 ft³
